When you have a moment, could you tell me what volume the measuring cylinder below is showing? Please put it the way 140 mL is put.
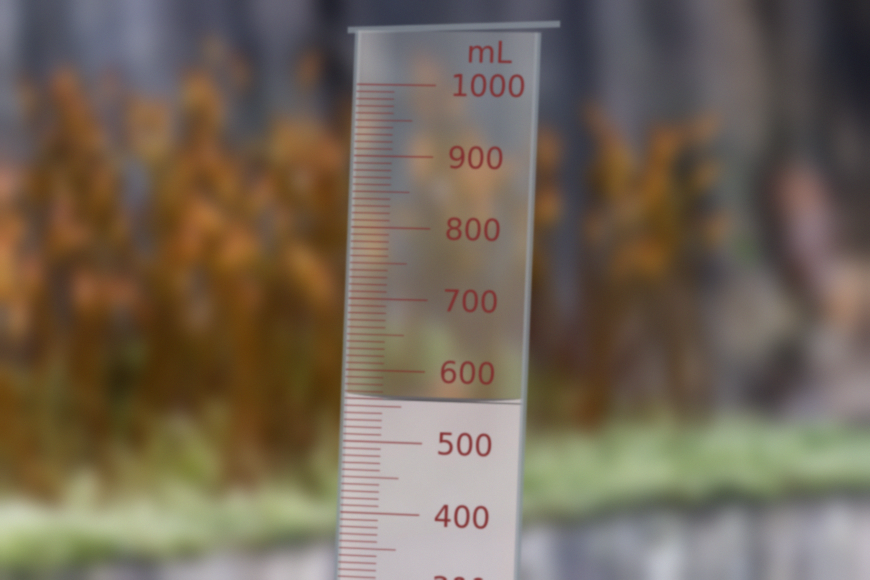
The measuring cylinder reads 560 mL
